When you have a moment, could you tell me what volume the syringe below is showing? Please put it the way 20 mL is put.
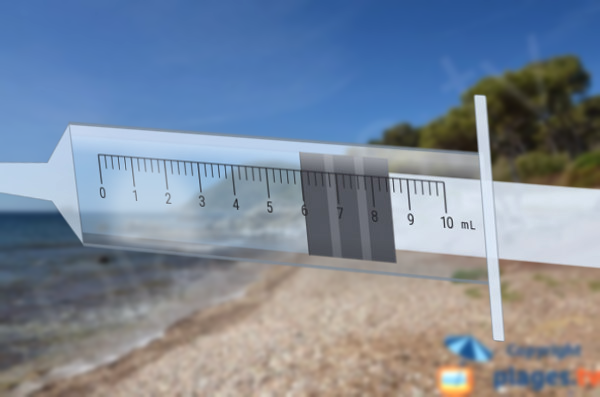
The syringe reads 6 mL
